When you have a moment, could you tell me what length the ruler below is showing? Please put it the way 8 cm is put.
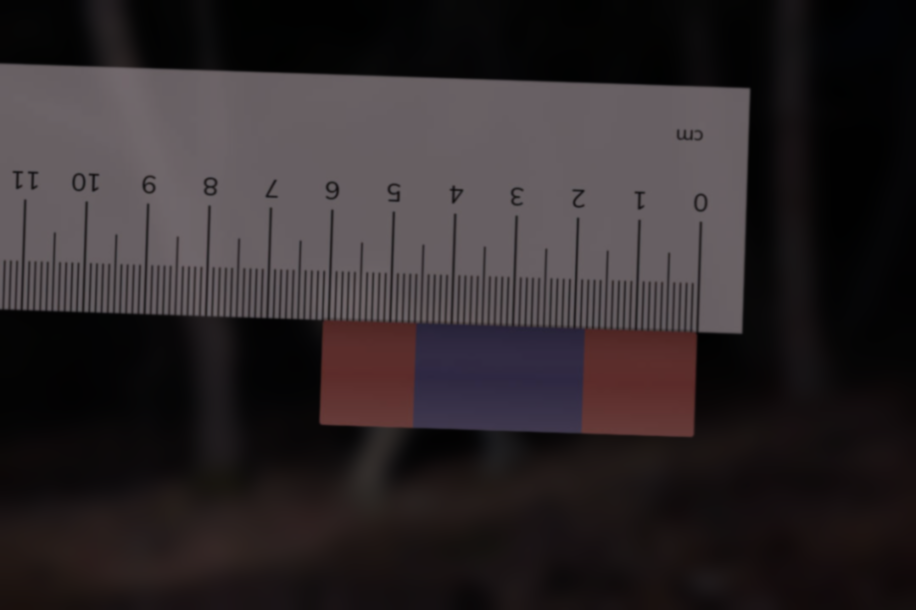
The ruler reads 6.1 cm
